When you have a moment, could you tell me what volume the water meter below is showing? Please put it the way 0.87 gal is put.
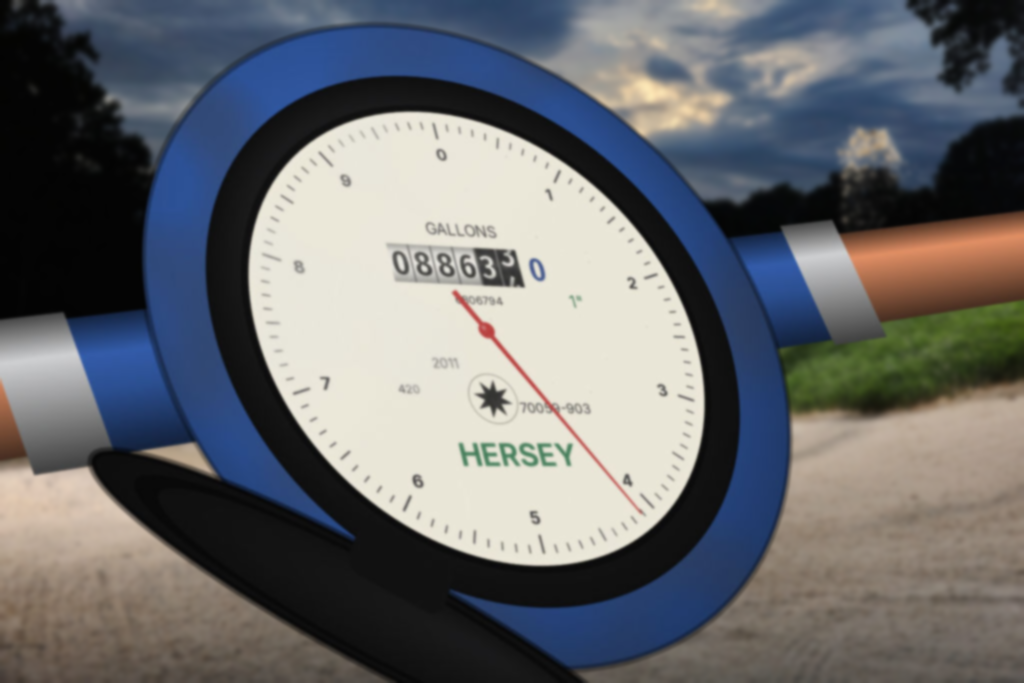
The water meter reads 886334.1 gal
